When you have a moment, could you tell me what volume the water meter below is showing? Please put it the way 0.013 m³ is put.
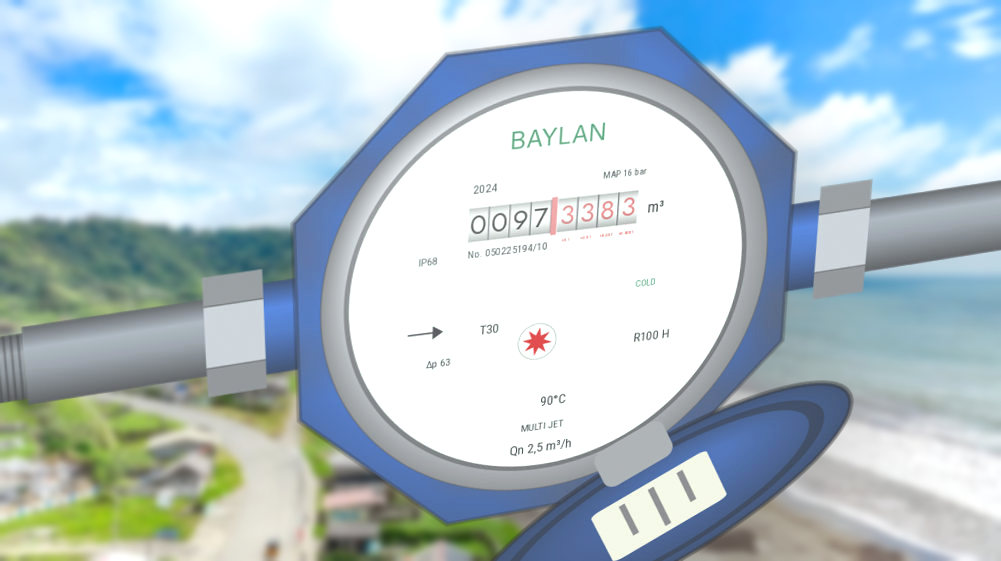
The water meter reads 97.3383 m³
